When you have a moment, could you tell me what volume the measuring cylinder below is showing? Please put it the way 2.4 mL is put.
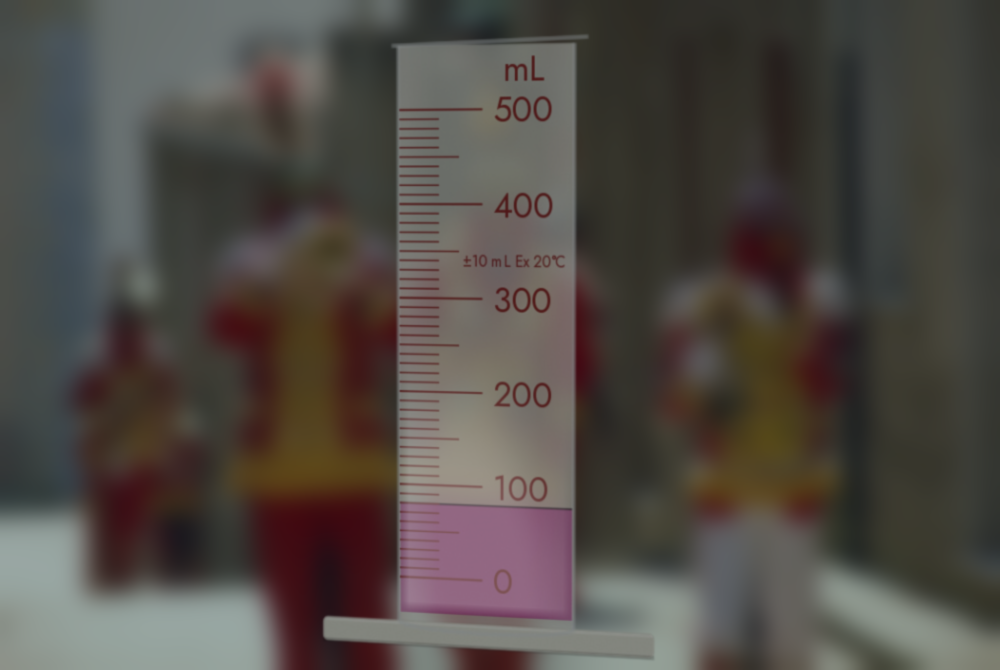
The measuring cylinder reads 80 mL
